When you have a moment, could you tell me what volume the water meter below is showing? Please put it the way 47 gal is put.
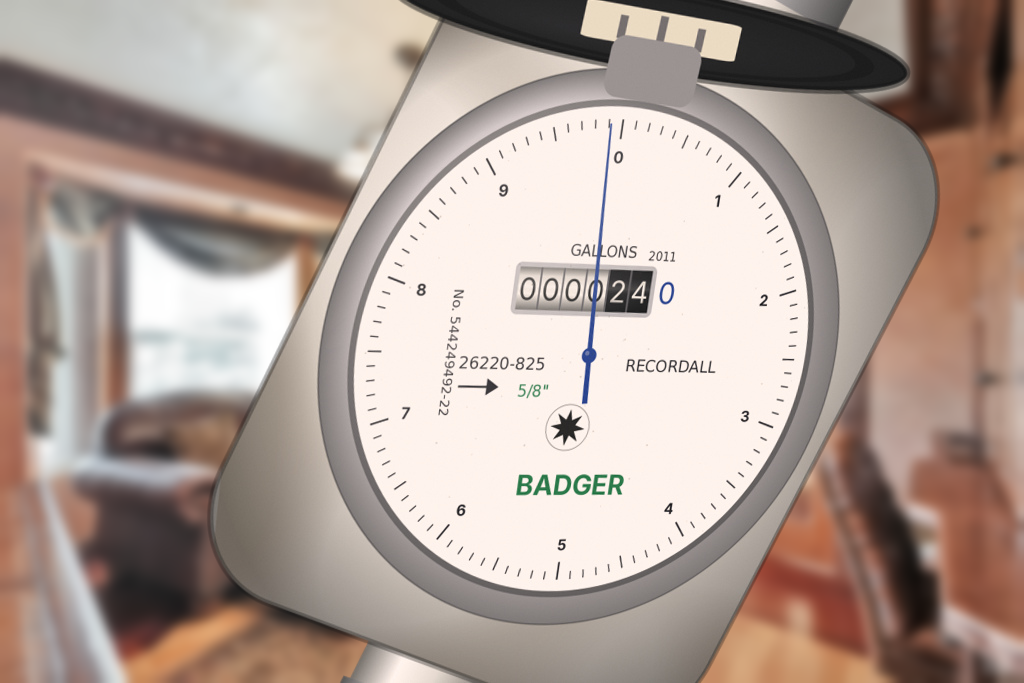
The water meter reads 239.9 gal
